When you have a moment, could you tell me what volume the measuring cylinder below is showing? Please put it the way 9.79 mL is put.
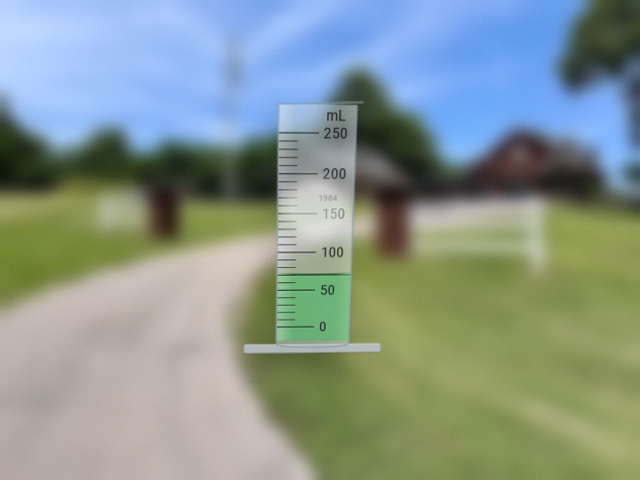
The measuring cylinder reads 70 mL
